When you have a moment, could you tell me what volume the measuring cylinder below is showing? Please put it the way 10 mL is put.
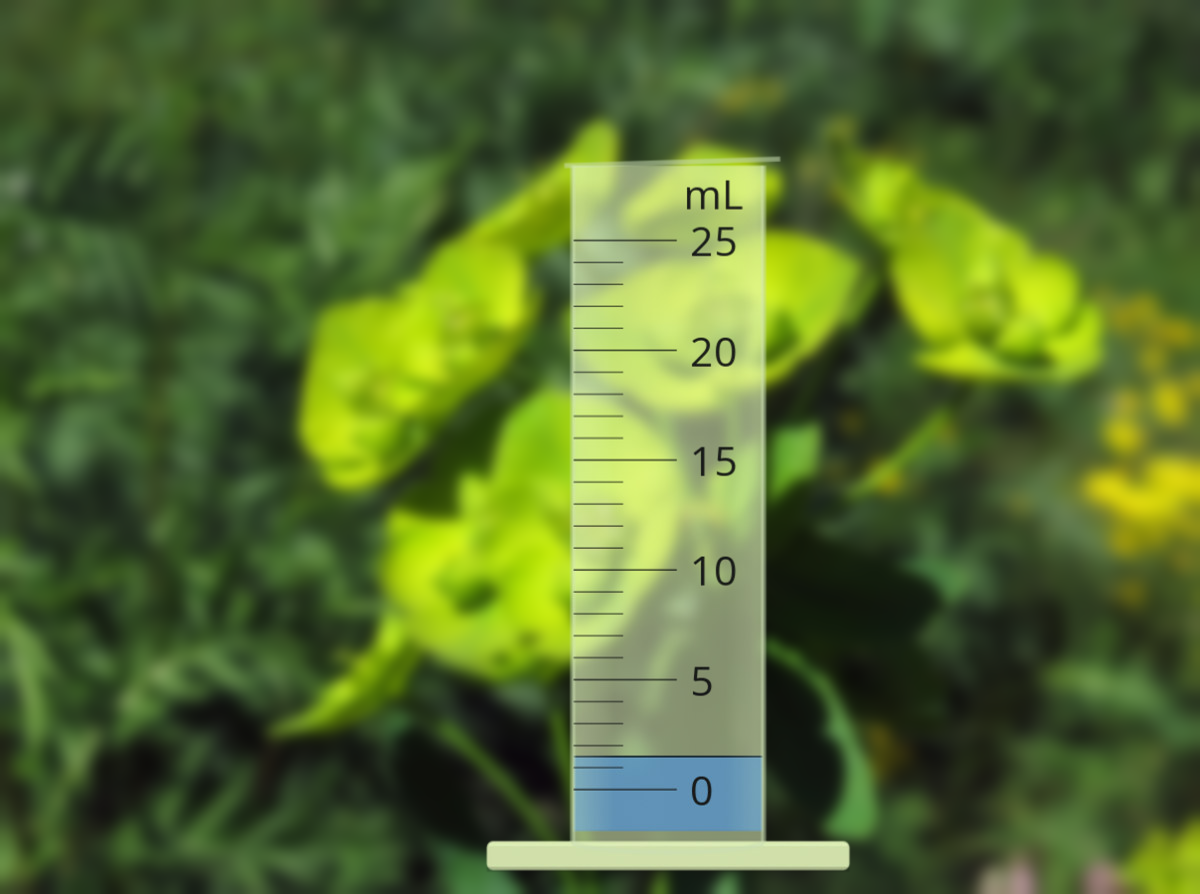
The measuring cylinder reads 1.5 mL
